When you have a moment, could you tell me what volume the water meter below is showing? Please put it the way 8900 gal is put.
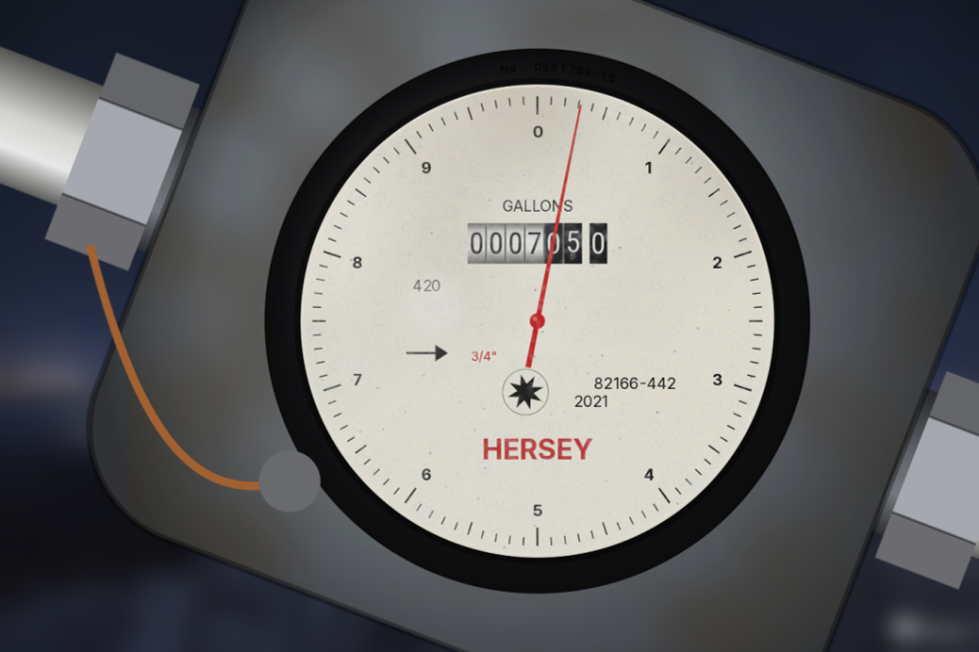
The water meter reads 7050.3 gal
